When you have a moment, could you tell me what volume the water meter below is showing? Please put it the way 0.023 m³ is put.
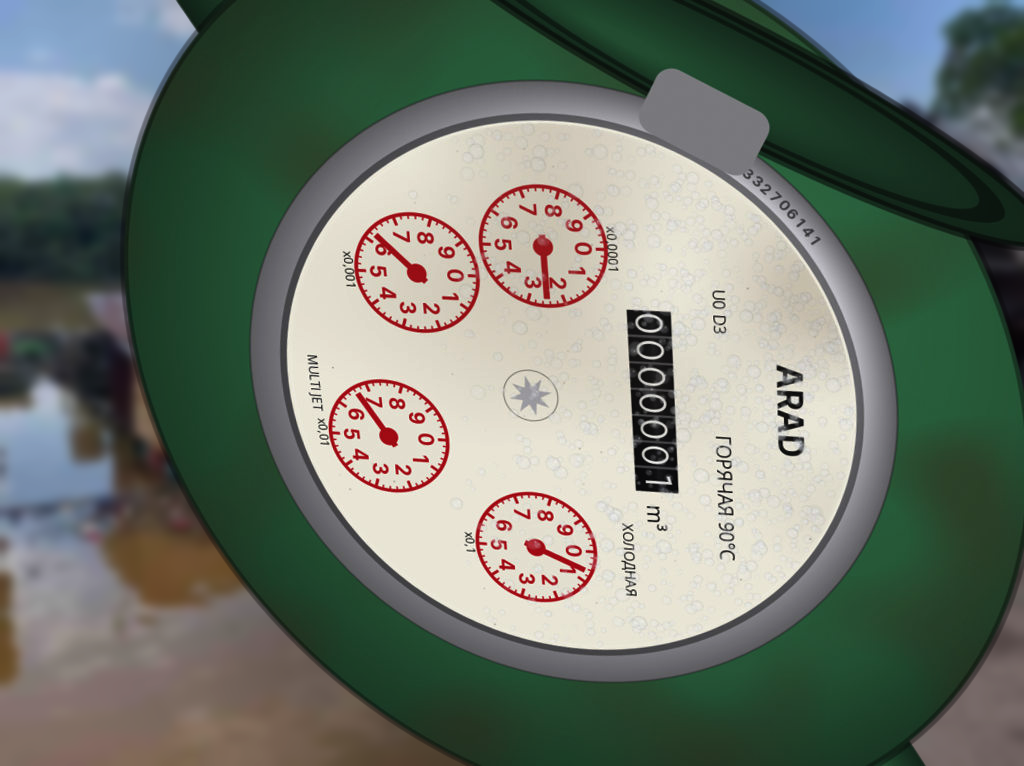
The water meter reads 1.0662 m³
